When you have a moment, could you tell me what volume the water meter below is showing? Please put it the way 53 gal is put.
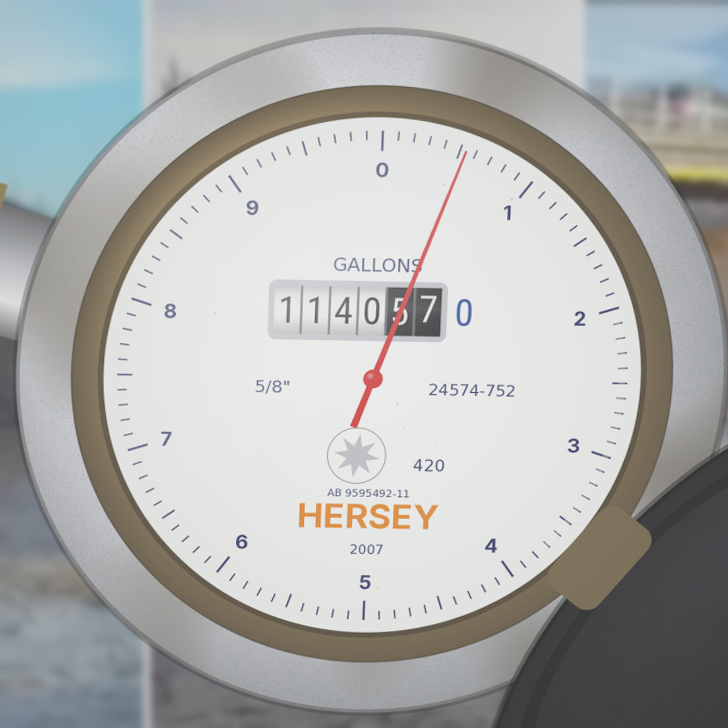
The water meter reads 1140570.5 gal
